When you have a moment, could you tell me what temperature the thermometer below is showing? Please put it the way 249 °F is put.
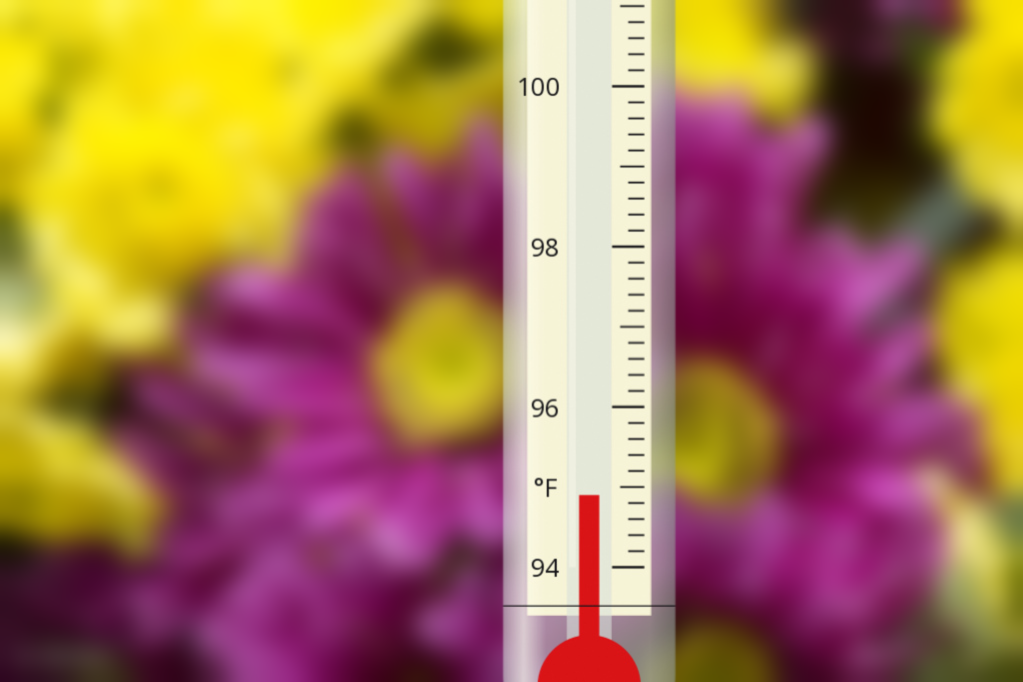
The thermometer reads 94.9 °F
